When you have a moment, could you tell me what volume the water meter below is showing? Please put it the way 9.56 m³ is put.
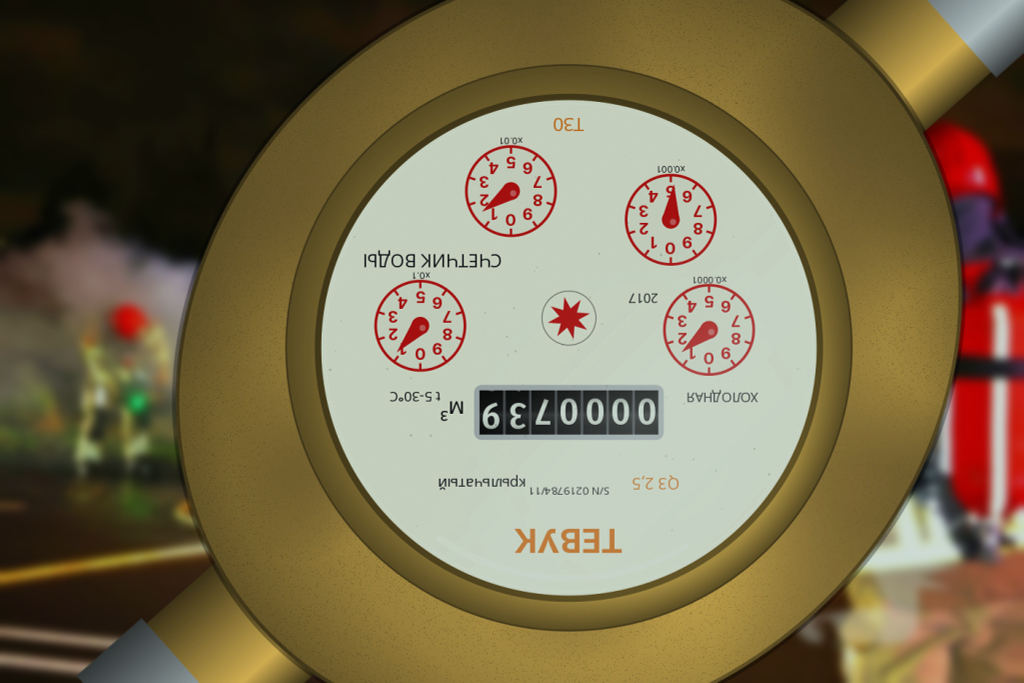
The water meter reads 739.1151 m³
